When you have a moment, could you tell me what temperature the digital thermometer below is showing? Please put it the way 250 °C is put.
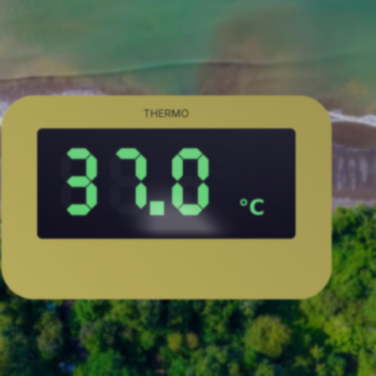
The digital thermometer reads 37.0 °C
